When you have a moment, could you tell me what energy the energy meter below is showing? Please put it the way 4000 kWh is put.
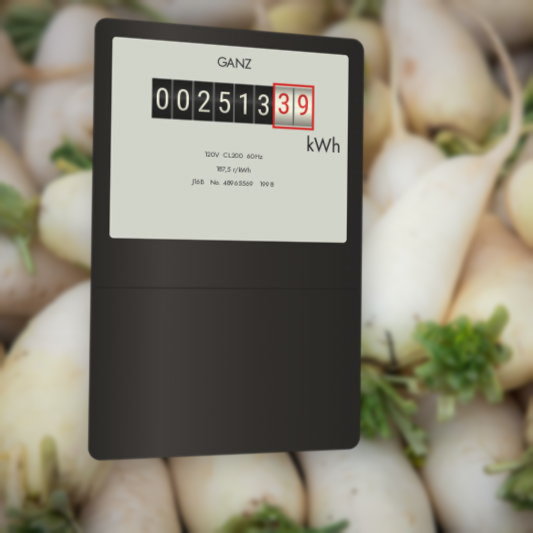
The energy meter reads 2513.39 kWh
